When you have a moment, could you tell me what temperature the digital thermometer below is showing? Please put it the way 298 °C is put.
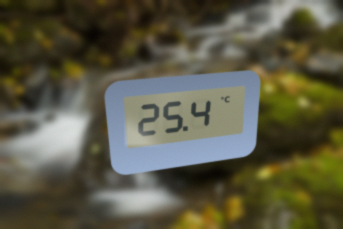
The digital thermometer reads 25.4 °C
